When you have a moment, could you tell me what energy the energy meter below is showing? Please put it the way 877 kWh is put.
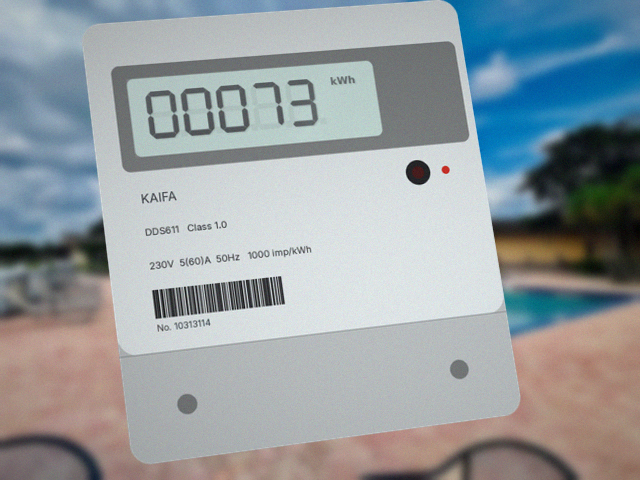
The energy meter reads 73 kWh
